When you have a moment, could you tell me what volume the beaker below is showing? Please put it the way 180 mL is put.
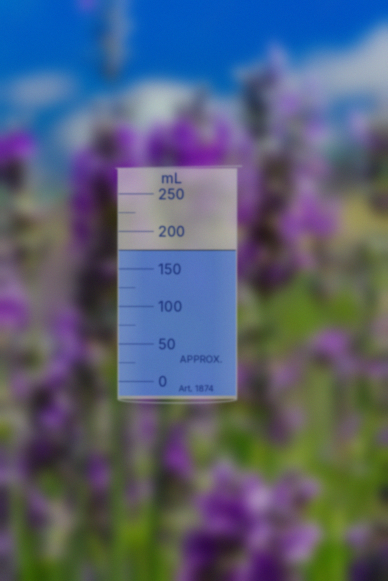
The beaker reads 175 mL
